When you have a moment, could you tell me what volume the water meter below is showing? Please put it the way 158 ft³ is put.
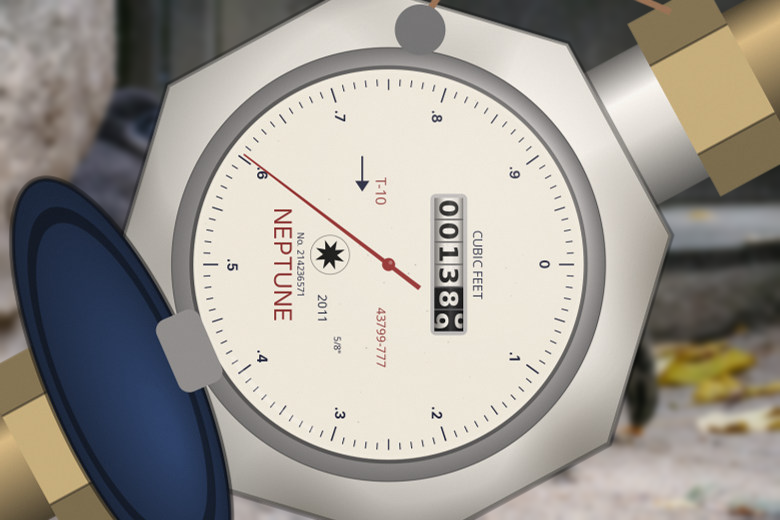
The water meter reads 1388.60 ft³
